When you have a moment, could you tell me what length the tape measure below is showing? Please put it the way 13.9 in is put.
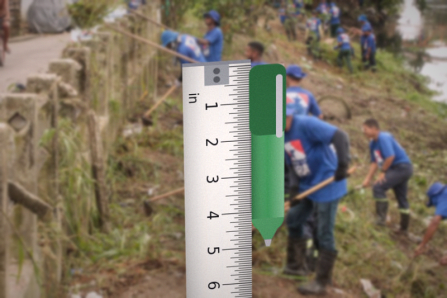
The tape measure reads 5 in
